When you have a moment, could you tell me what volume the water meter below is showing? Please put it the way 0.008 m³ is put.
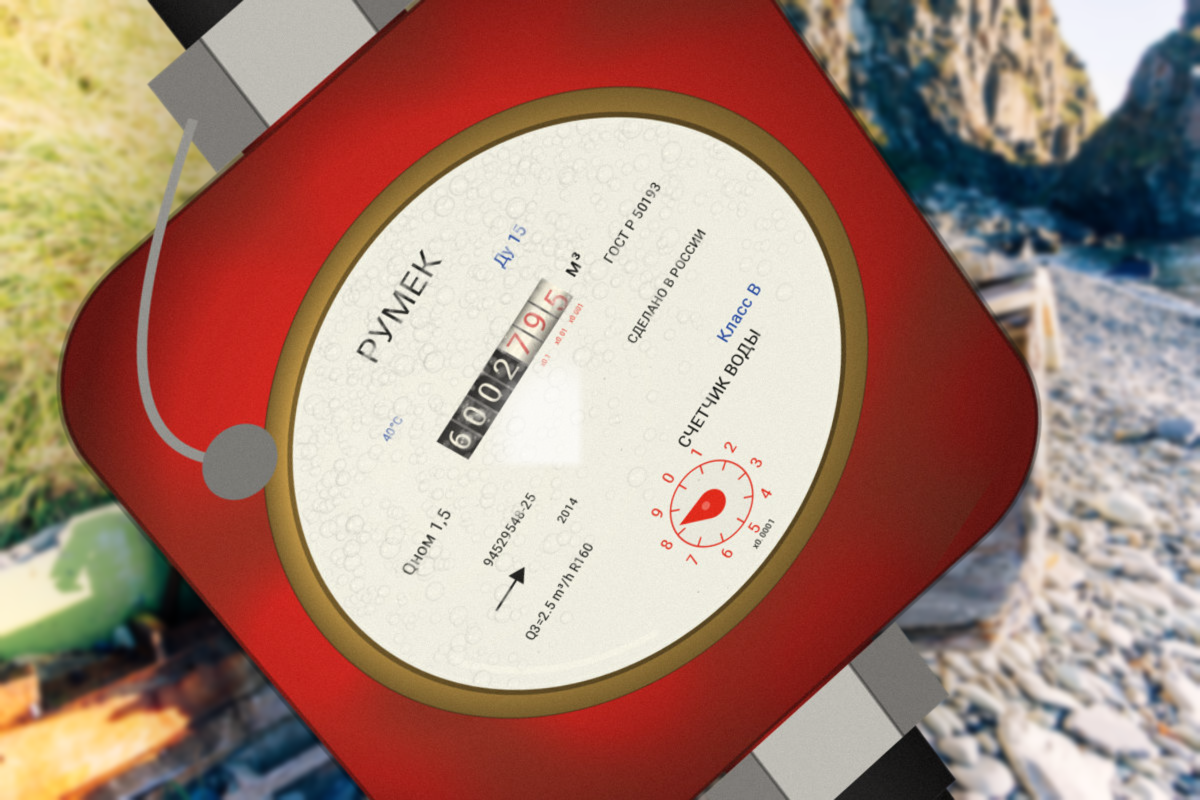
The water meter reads 6002.7948 m³
